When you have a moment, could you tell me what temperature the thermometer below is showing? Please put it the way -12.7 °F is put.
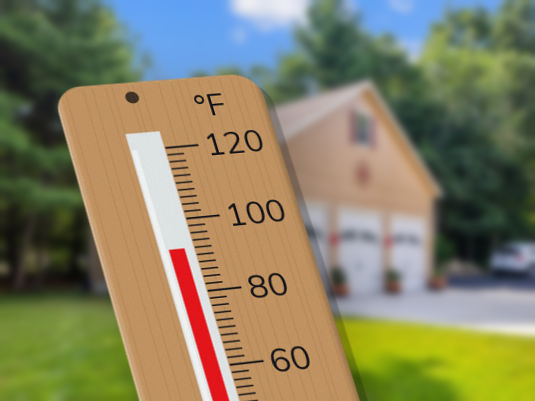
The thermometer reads 92 °F
